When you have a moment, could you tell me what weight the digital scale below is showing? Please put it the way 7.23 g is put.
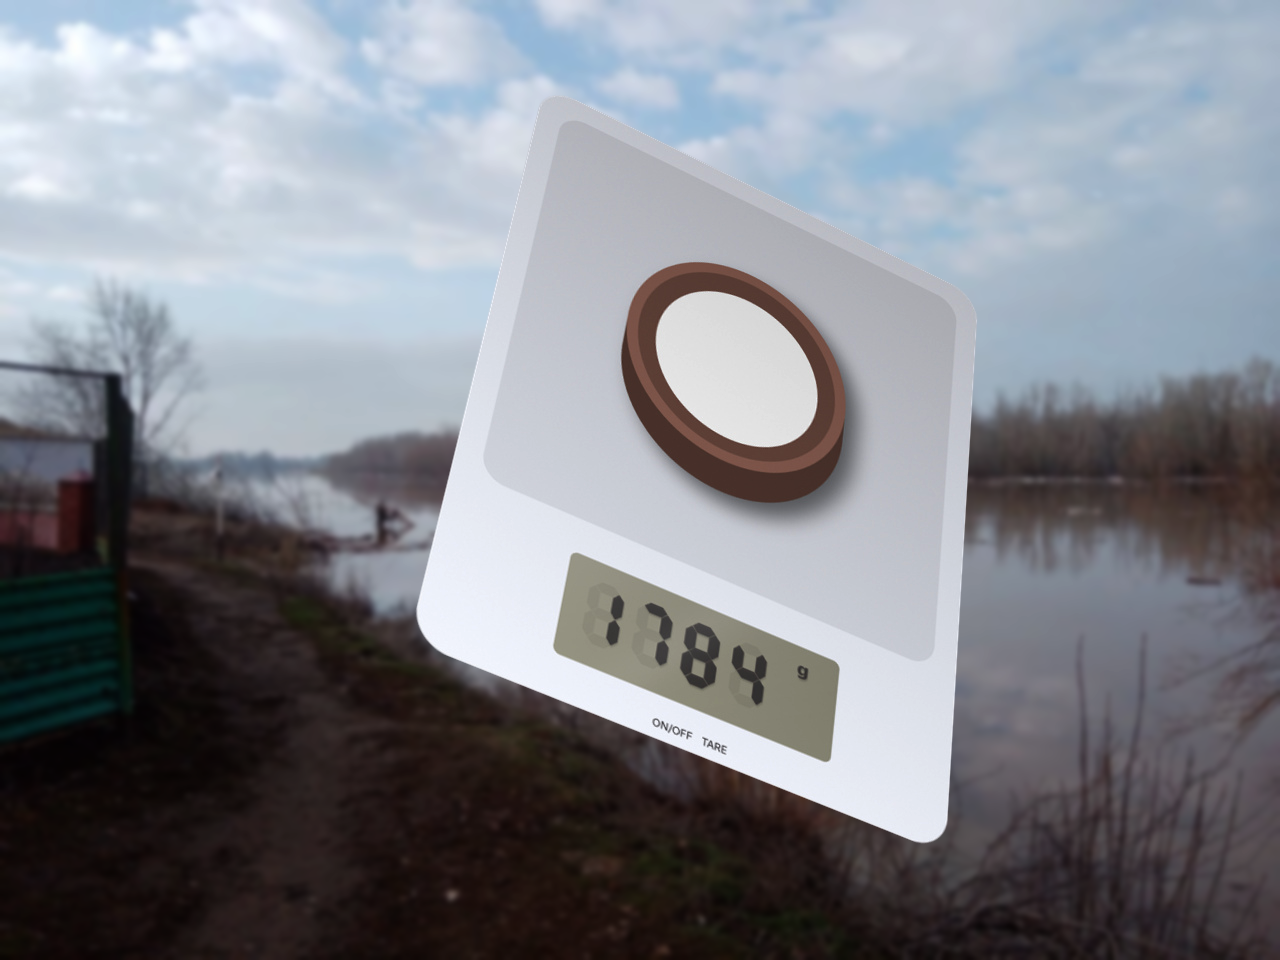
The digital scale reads 1784 g
